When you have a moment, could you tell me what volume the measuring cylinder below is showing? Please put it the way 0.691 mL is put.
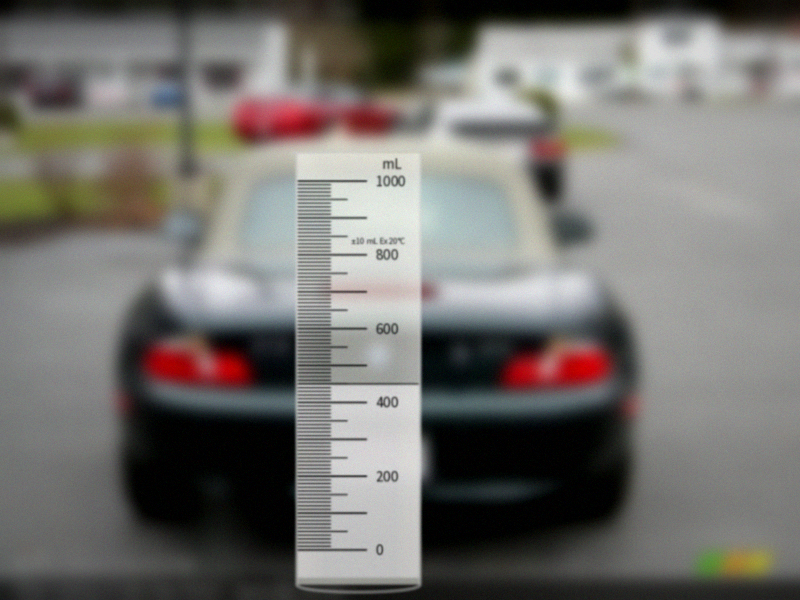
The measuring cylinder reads 450 mL
